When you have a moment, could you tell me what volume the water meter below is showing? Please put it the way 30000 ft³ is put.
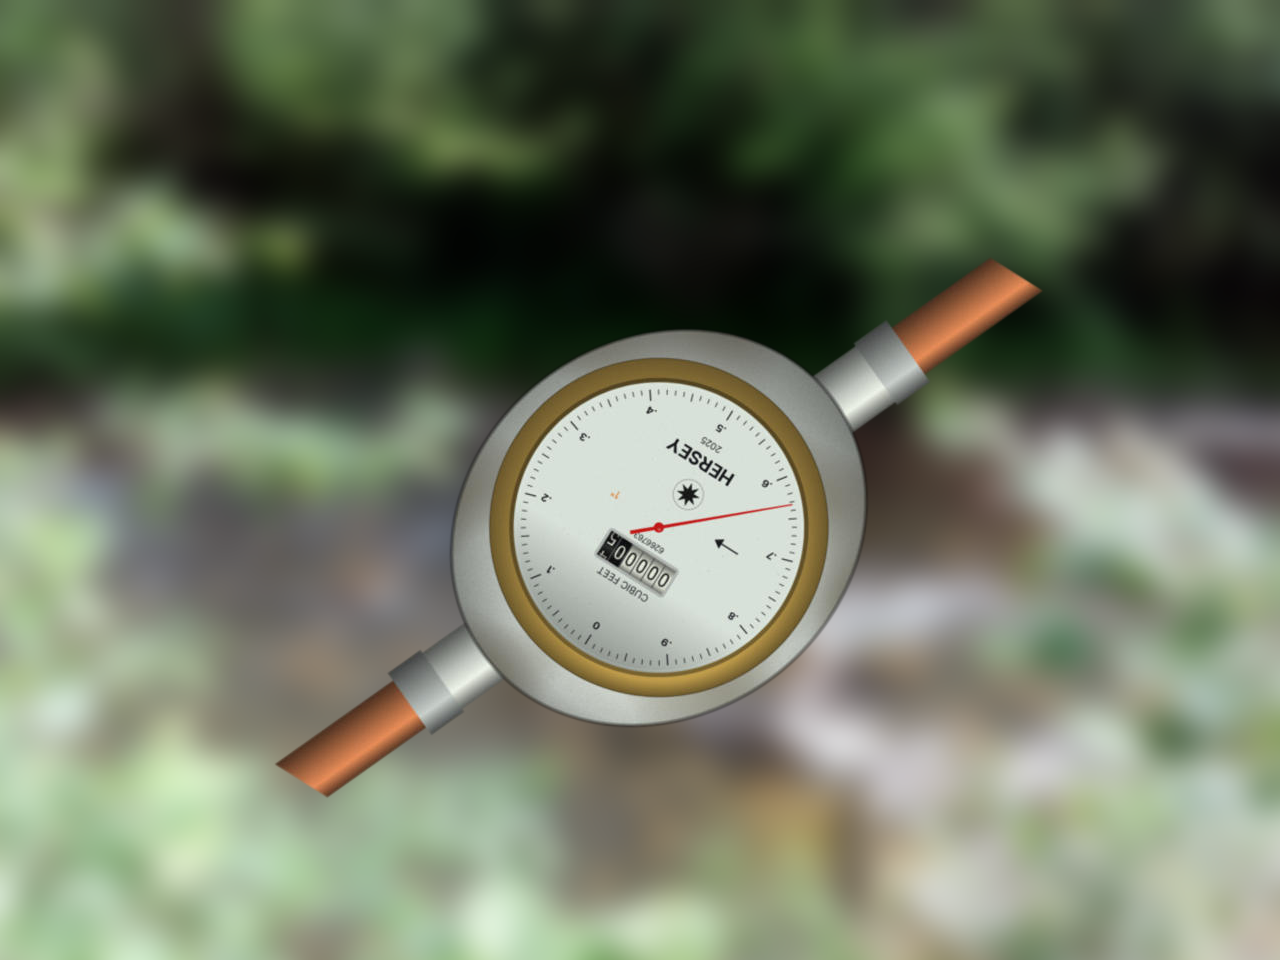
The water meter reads 4.63 ft³
